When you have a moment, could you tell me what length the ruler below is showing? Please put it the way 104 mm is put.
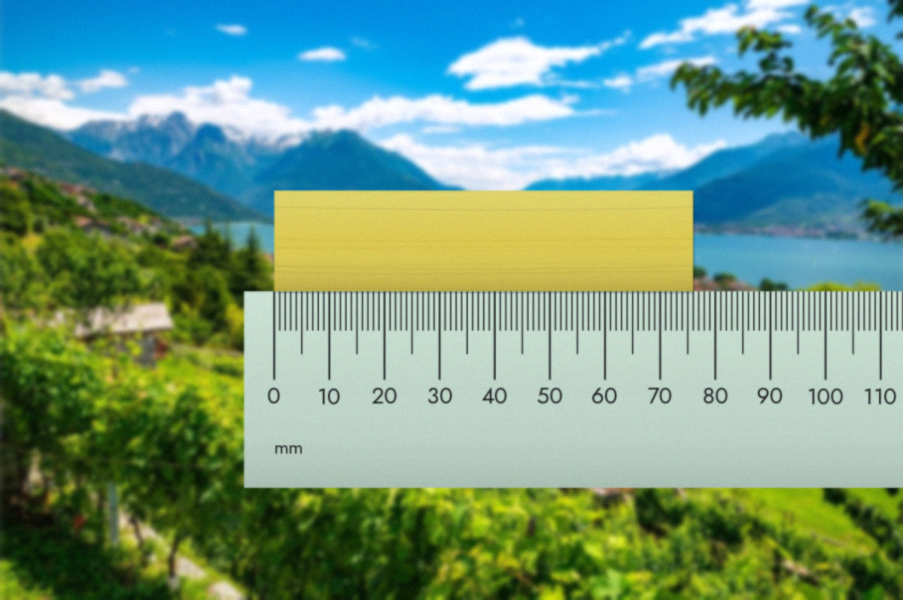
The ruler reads 76 mm
